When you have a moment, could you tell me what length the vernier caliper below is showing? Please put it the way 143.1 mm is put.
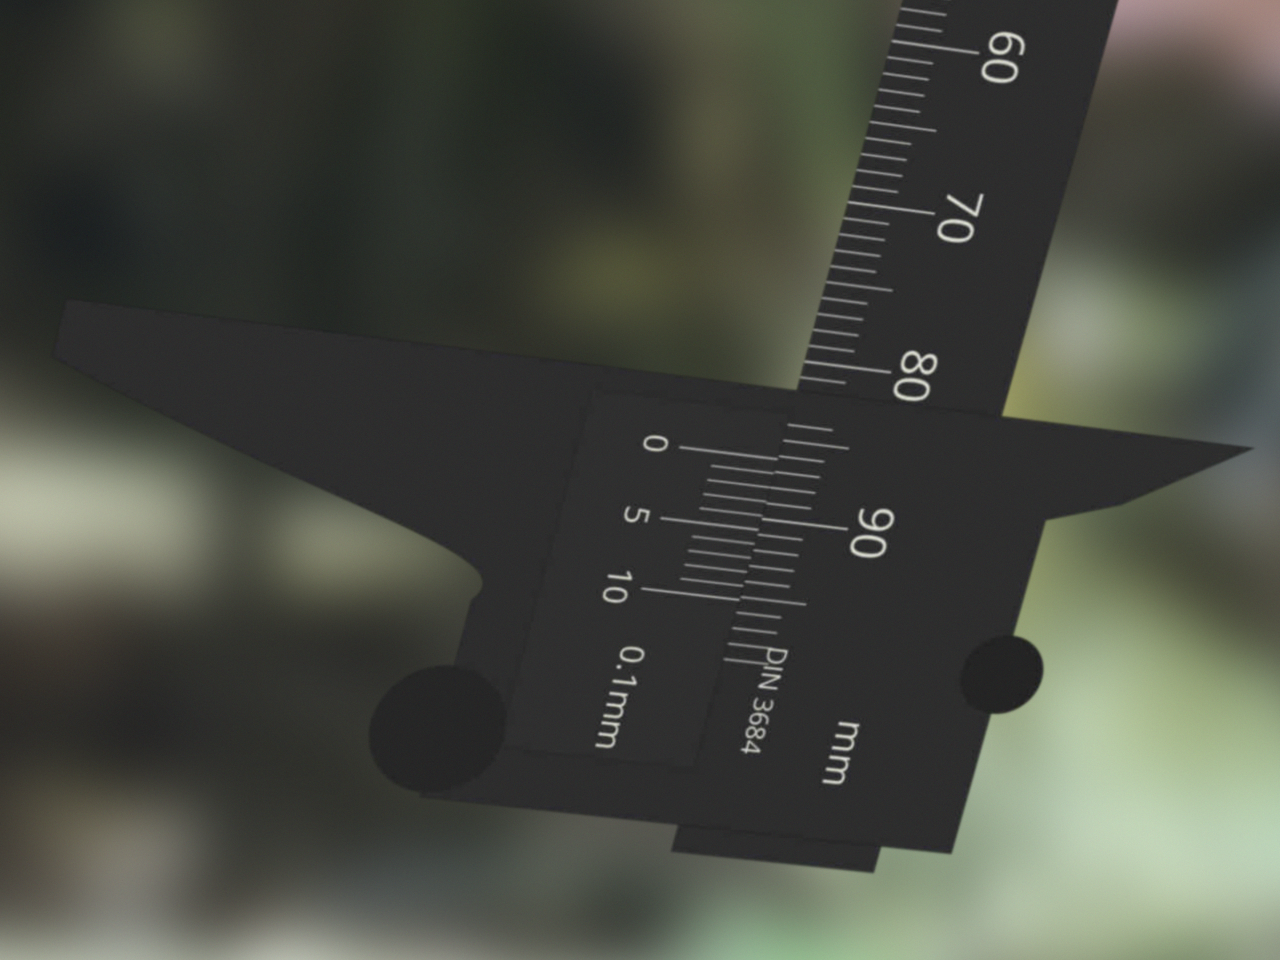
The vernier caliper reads 86.2 mm
